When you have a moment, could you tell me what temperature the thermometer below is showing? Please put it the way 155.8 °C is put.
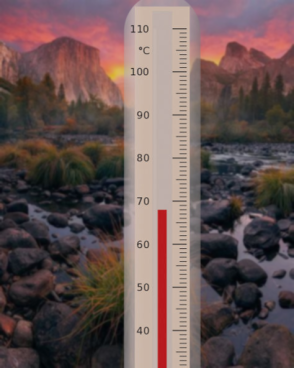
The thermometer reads 68 °C
